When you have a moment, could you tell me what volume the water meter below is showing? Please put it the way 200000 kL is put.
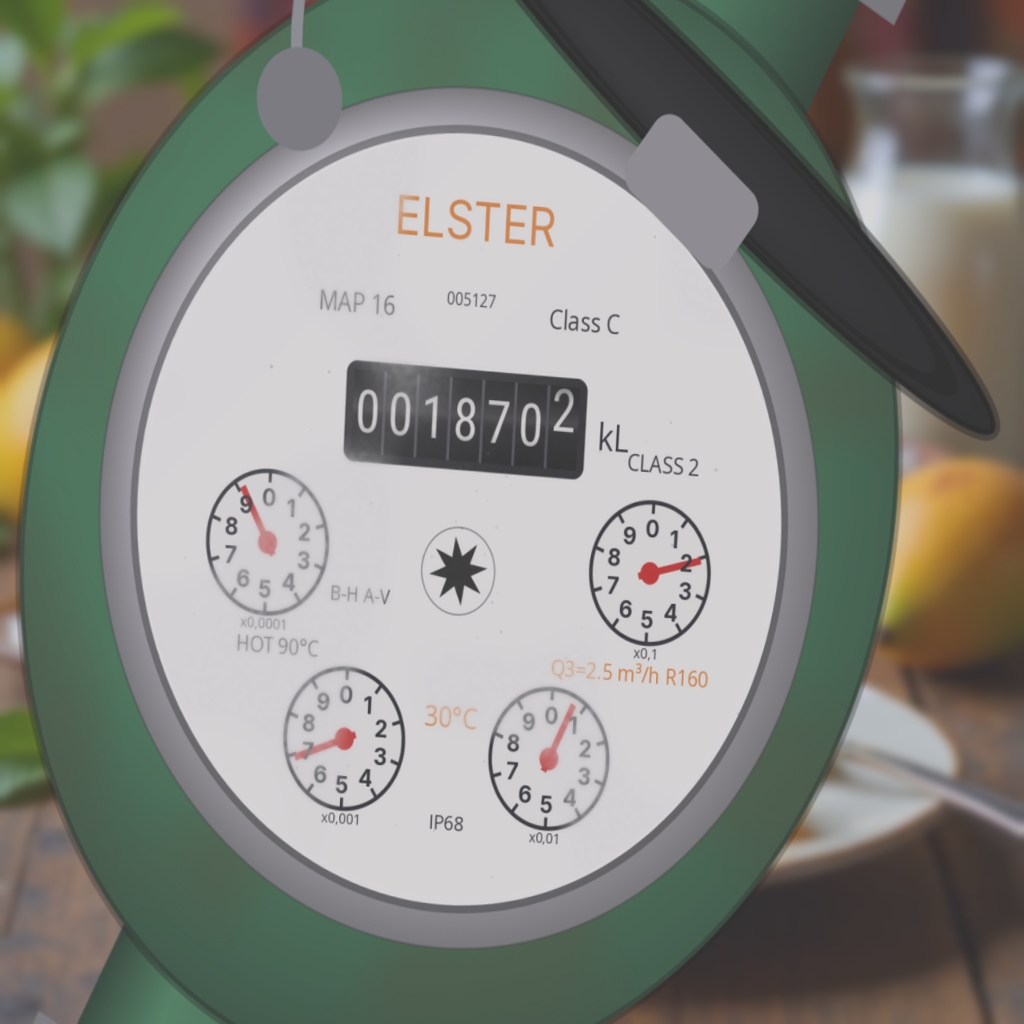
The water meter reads 18702.2069 kL
